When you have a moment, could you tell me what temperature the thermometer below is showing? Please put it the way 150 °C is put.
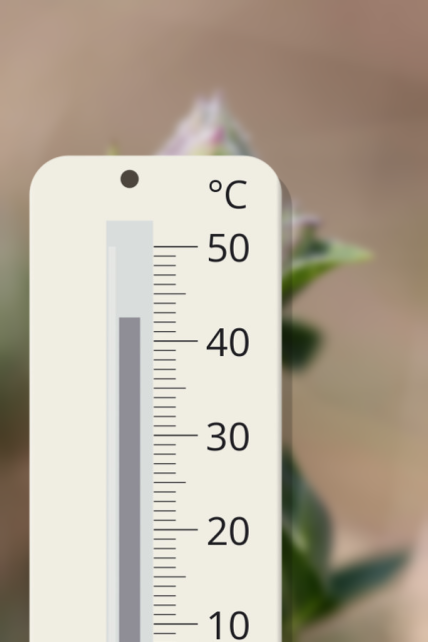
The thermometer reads 42.5 °C
